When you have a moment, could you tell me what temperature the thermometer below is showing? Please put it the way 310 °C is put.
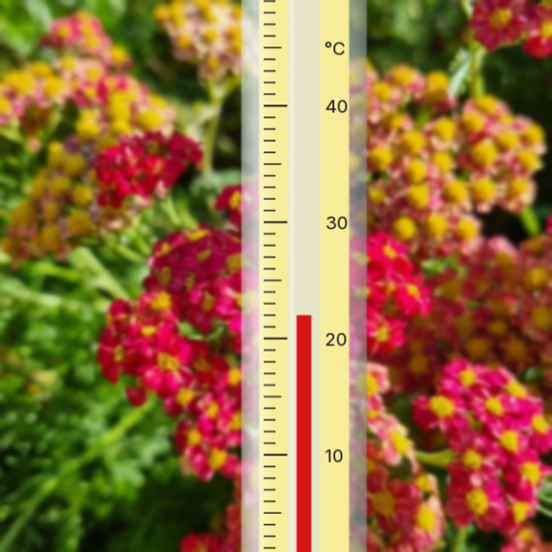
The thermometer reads 22 °C
